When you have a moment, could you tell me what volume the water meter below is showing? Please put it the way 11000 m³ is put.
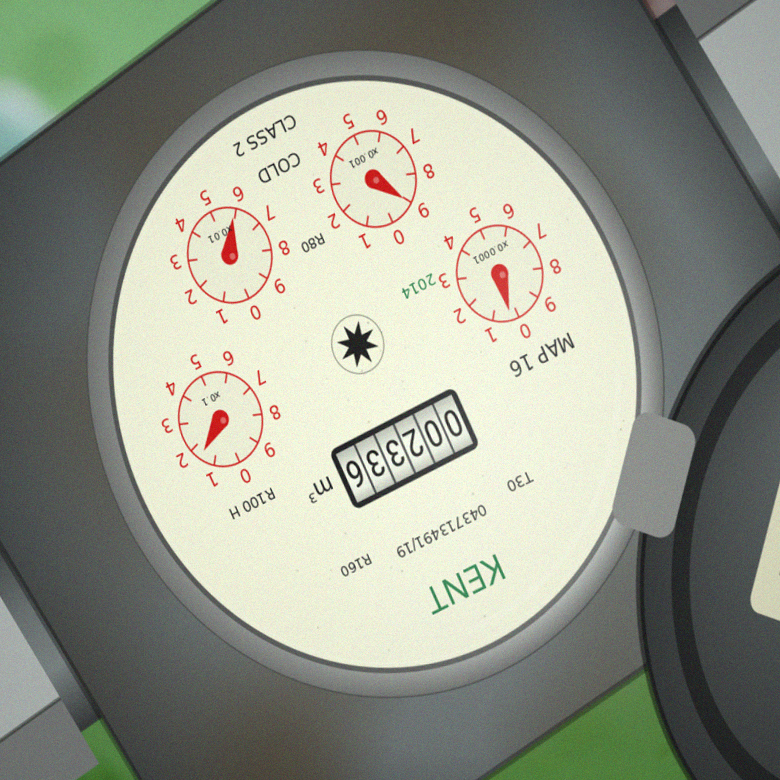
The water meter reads 2336.1590 m³
